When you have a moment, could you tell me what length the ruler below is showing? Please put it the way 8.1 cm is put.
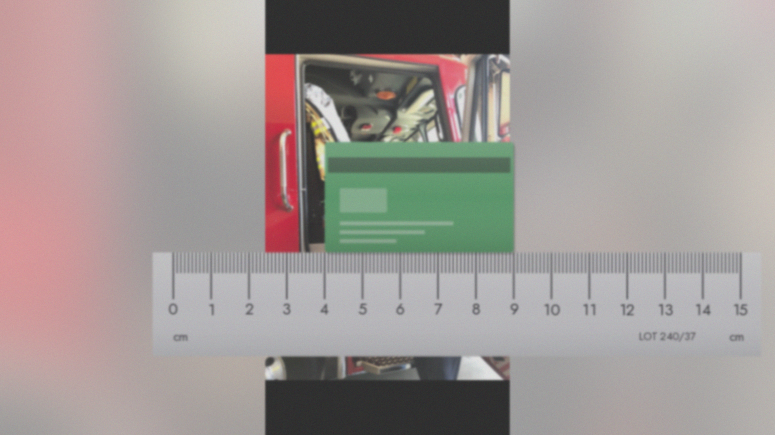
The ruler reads 5 cm
